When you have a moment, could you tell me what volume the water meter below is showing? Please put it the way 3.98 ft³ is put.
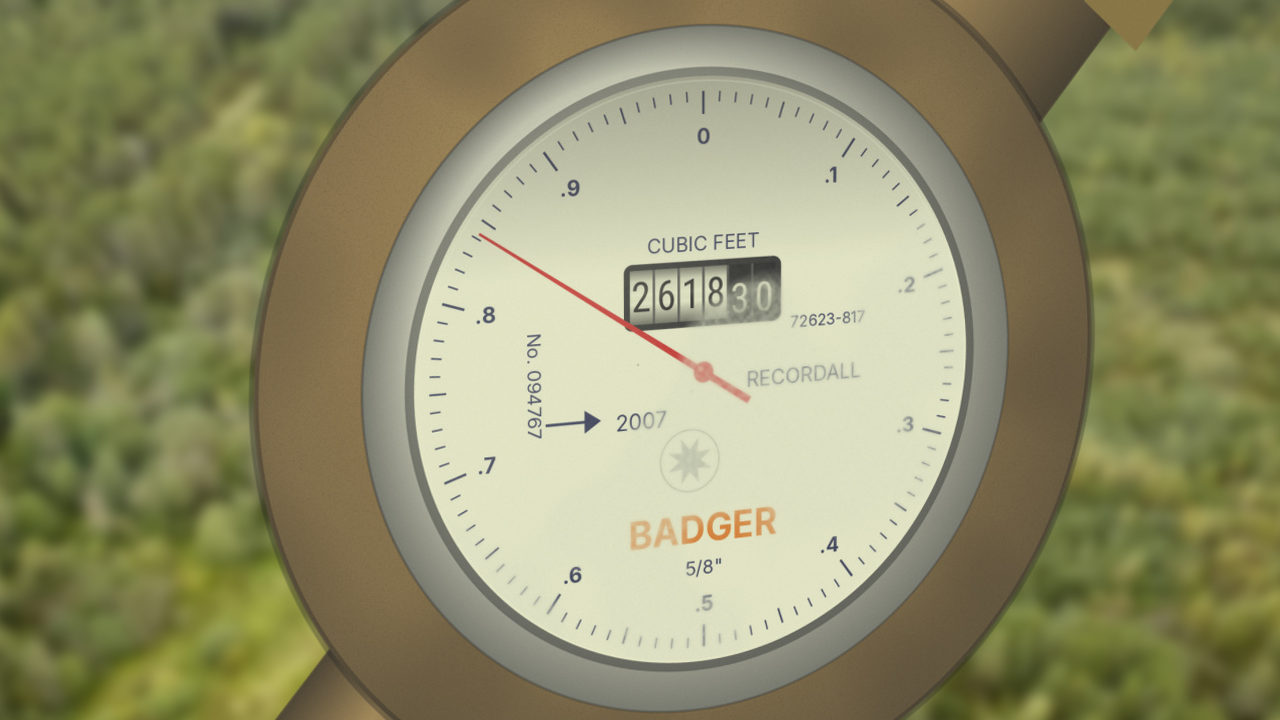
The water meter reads 261829.84 ft³
